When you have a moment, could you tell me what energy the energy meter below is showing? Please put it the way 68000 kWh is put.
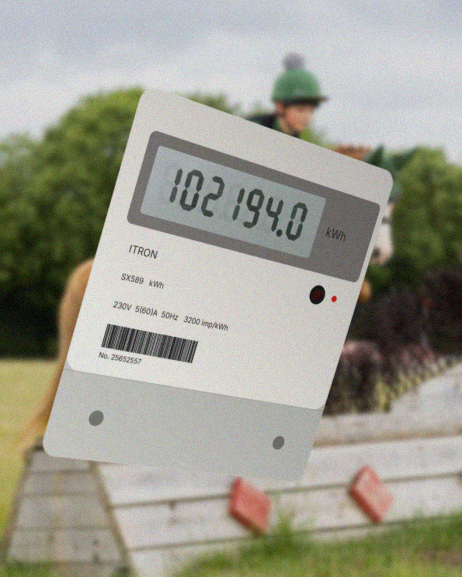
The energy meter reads 102194.0 kWh
